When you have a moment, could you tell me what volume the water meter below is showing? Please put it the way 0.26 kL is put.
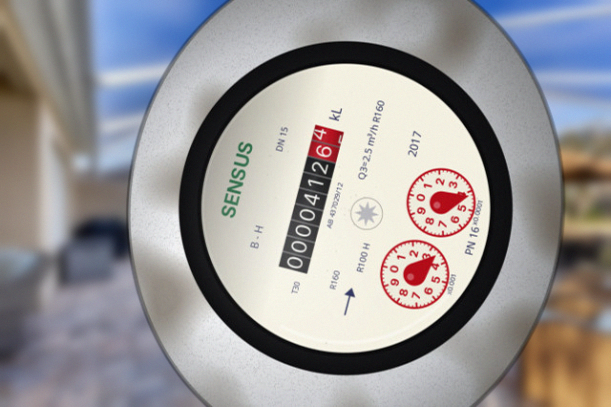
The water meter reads 412.6434 kL
